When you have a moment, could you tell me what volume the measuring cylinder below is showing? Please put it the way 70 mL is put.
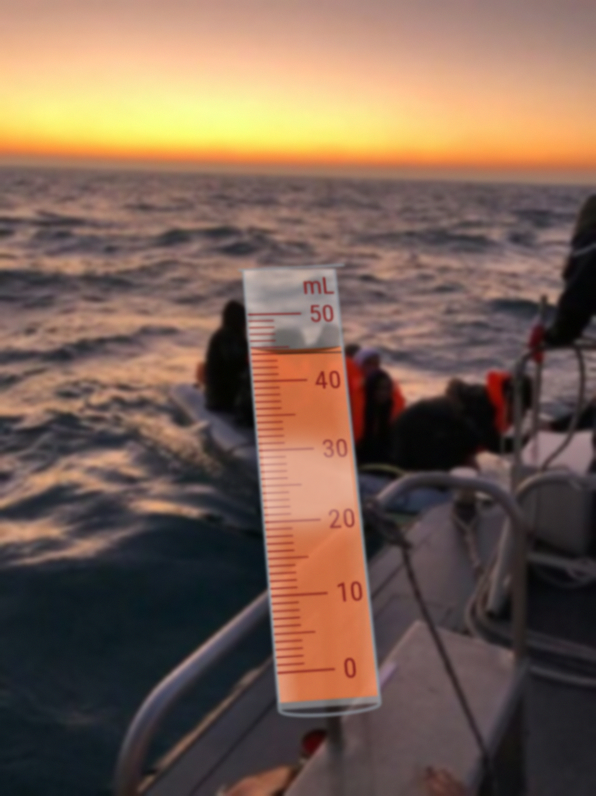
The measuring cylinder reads 44 mL
